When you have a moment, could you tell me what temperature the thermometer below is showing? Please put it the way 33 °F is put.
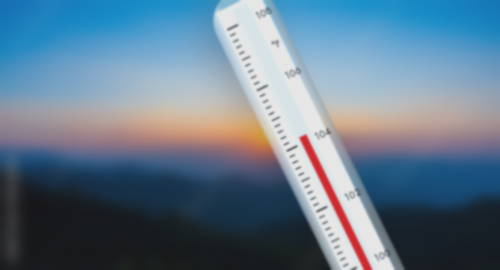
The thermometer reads 104.2 °F
